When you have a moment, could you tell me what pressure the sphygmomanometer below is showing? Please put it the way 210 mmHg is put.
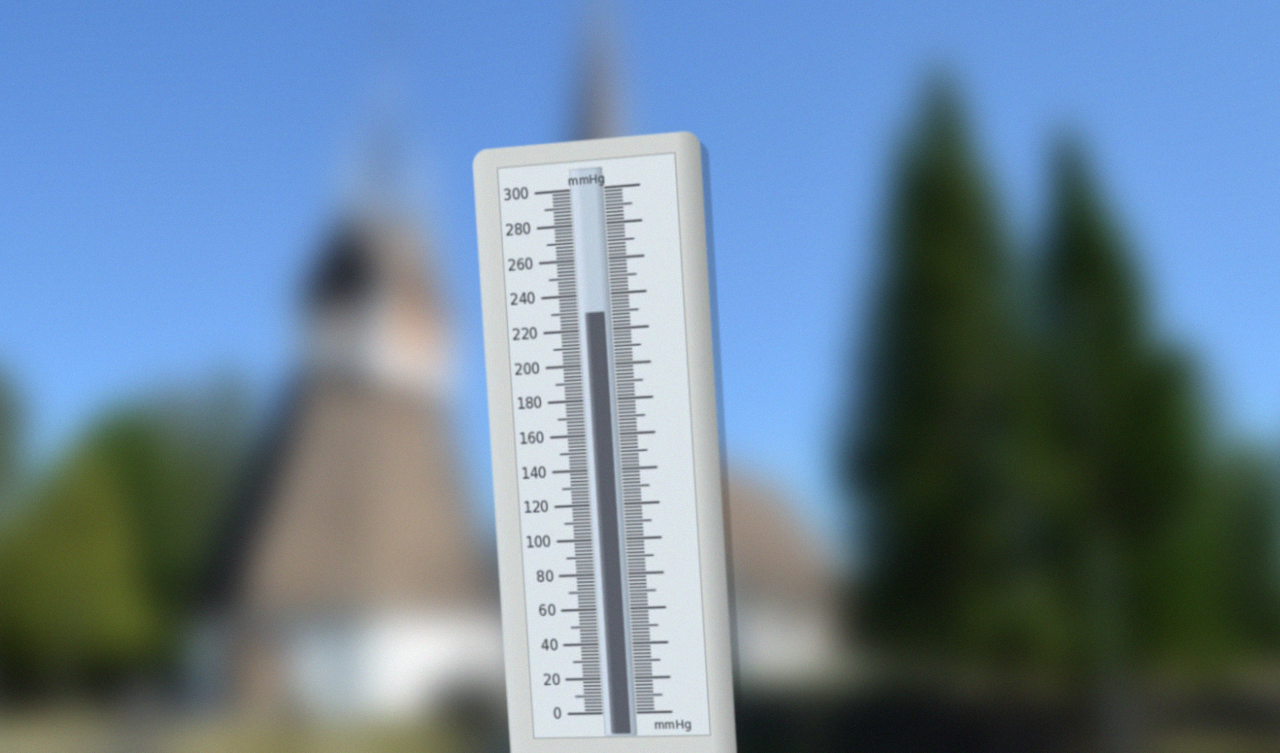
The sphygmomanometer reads 230 mmHg
